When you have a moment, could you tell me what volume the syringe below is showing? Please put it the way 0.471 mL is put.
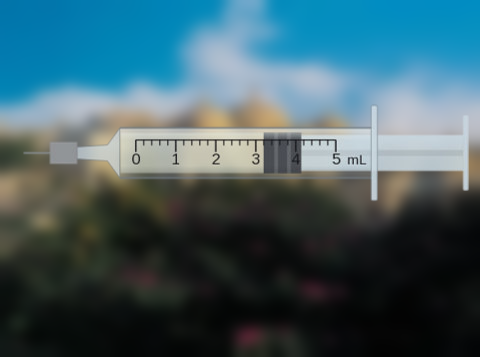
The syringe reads 3.2 mL
